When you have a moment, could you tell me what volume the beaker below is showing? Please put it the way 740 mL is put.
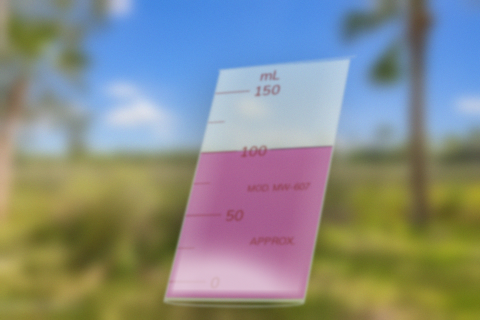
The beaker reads 100 mL
